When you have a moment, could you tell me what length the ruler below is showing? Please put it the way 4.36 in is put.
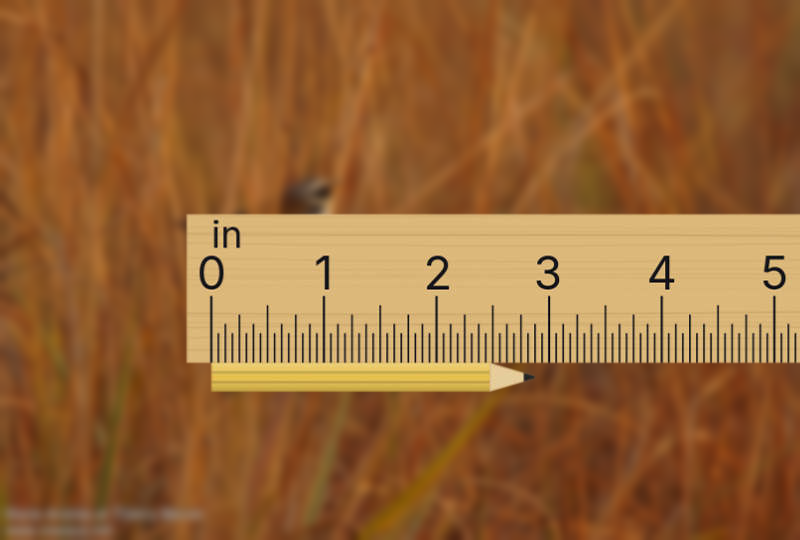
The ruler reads 2.875 in
